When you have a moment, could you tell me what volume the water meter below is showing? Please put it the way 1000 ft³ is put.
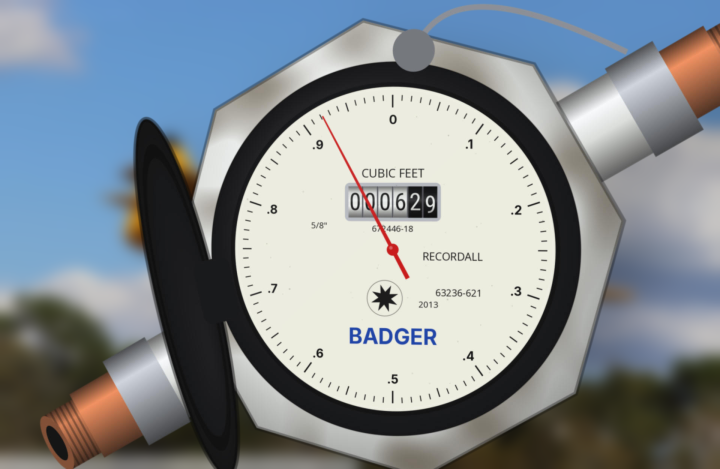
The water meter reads 628.92 ft³
